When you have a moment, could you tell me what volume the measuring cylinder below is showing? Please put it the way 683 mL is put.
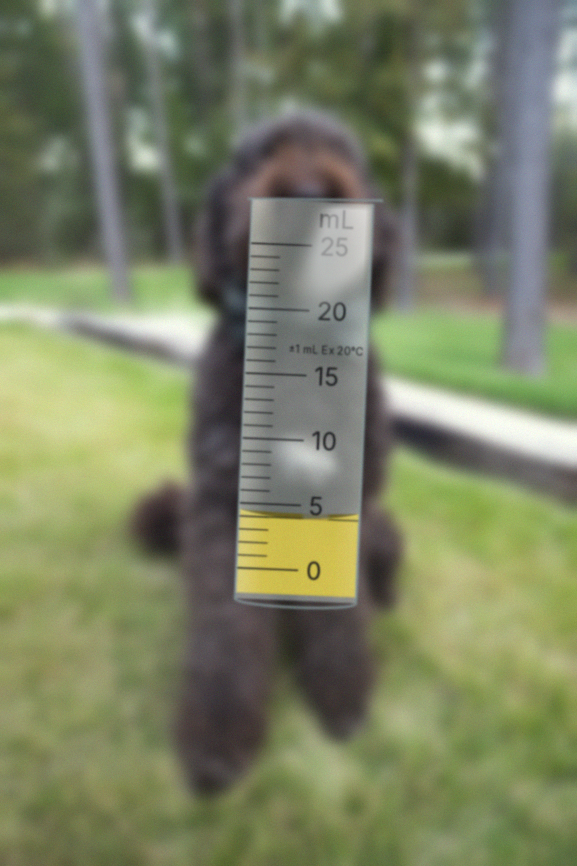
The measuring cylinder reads 4 mL
